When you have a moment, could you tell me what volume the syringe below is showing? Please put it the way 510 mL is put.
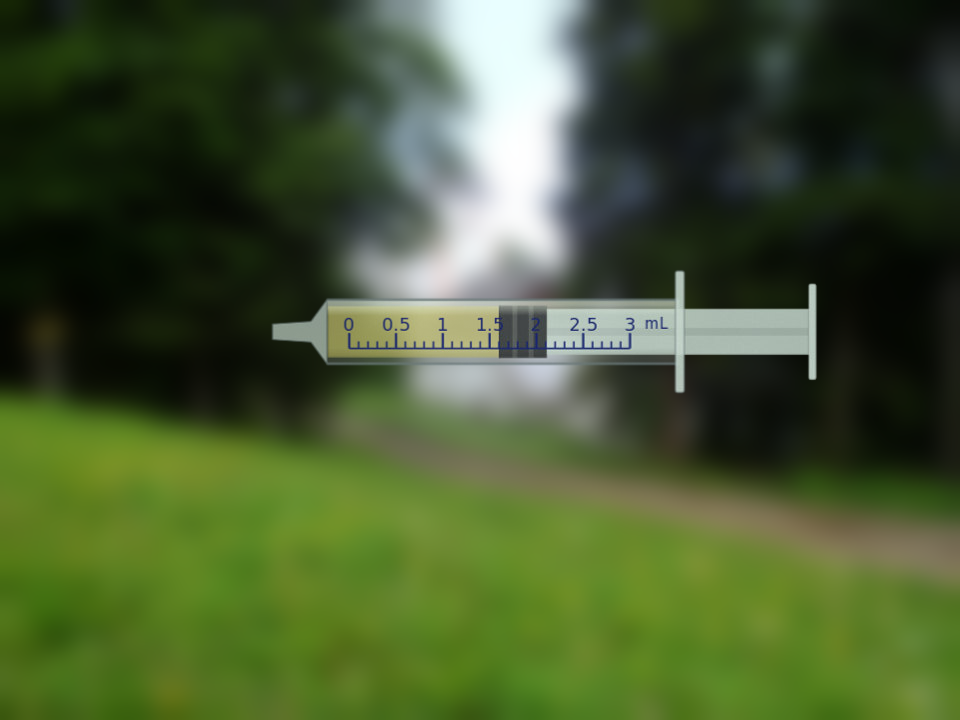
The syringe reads 1.6 mL
